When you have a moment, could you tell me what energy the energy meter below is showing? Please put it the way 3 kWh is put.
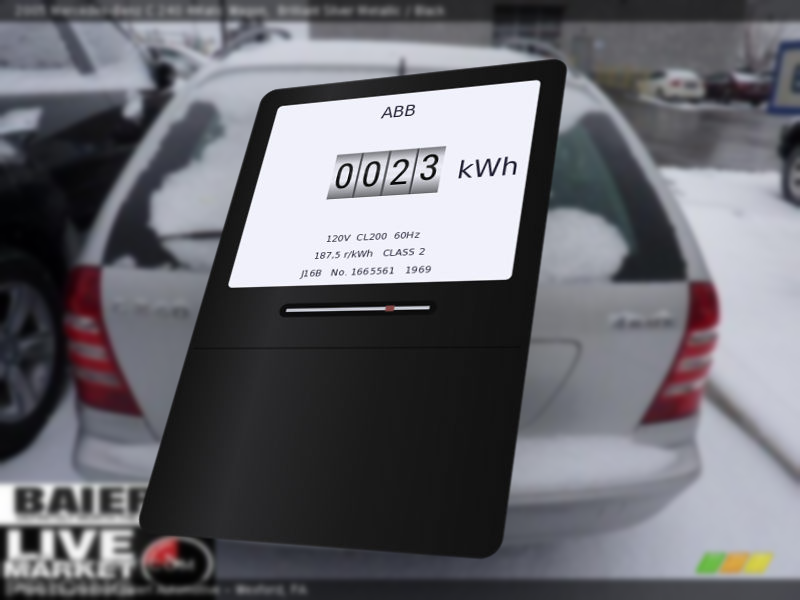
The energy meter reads 23 kWh
